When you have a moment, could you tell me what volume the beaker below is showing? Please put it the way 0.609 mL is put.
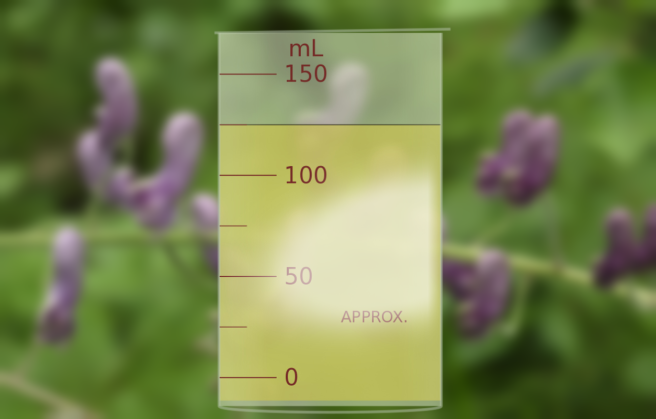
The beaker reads 125 mL
